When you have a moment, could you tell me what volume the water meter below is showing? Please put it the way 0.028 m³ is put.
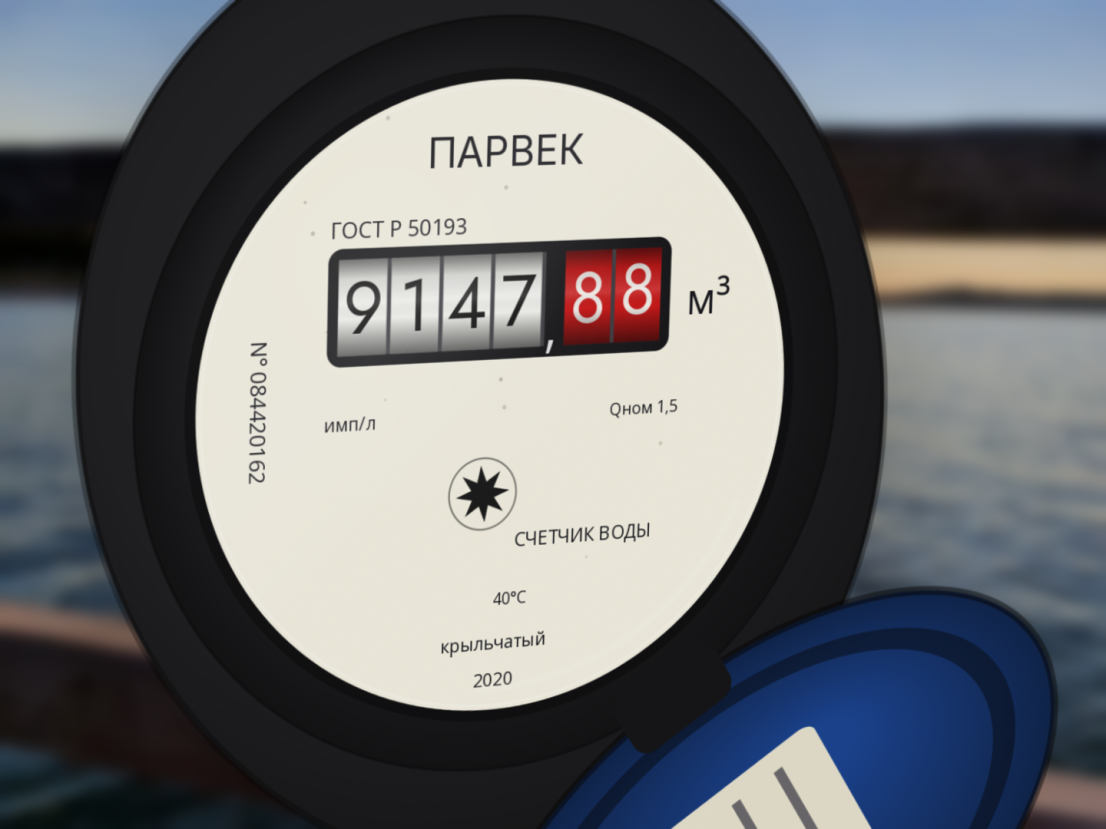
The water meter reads 9147.88 m³
